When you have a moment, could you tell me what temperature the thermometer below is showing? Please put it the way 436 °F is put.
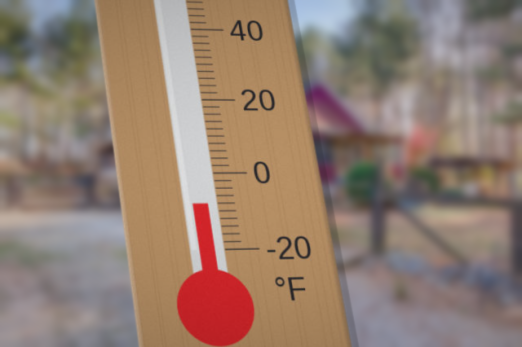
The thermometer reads -8 °F
